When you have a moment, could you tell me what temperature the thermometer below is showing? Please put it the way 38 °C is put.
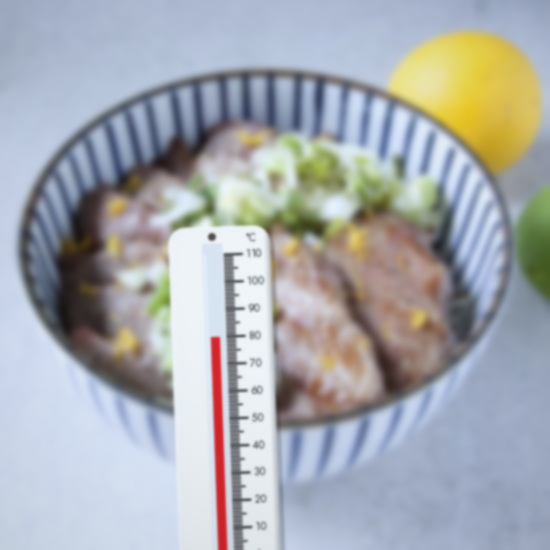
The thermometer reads 80 °C
